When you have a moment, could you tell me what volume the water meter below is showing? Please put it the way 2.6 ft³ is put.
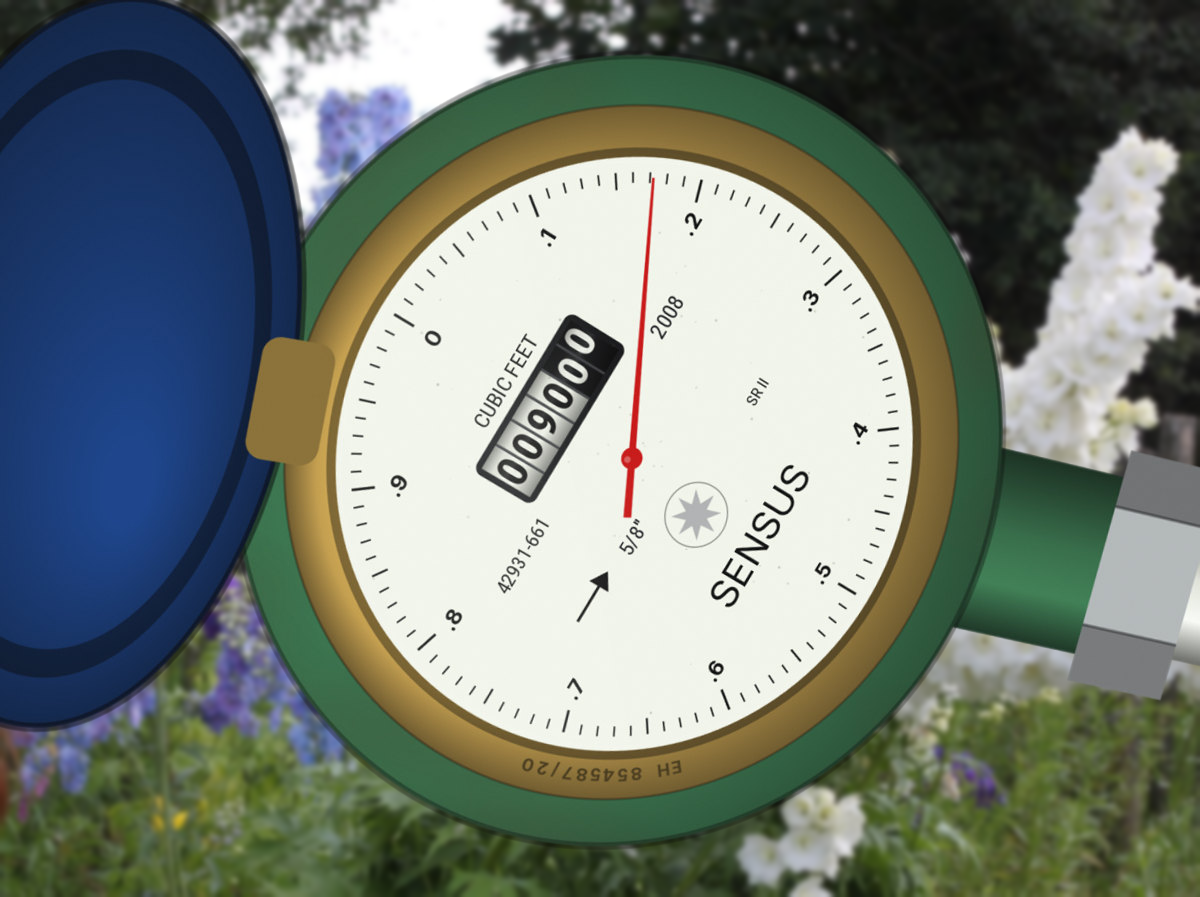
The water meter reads 9000.17 ft³
